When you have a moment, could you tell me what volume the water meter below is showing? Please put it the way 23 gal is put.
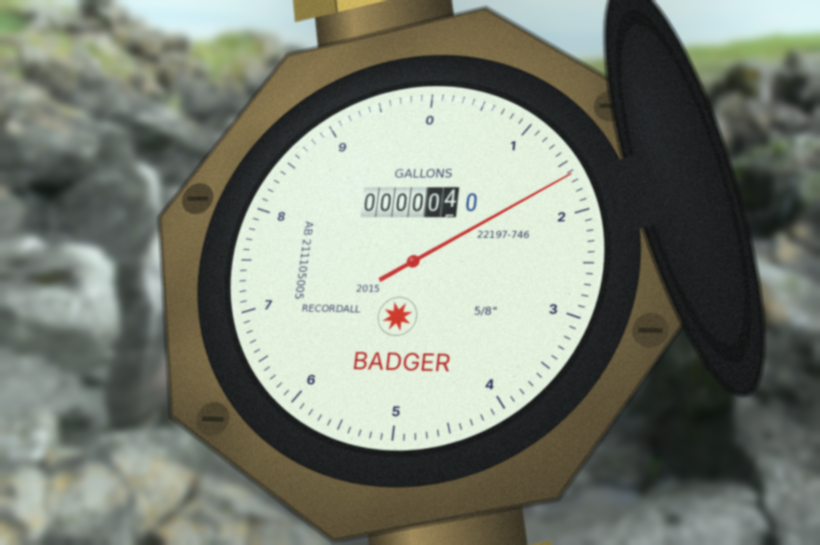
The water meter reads 41.6 gal
